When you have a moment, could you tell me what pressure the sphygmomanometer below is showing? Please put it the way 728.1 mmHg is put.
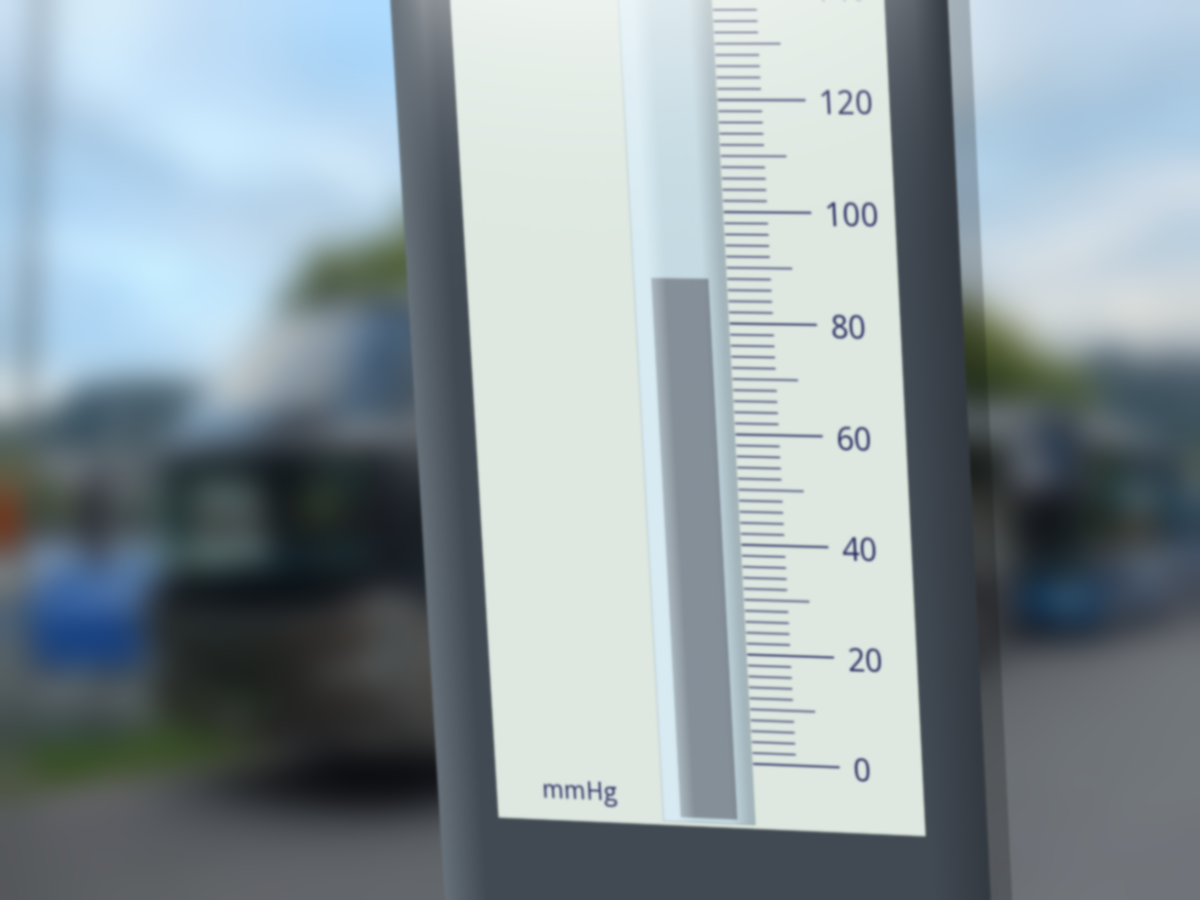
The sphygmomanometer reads 88 mmHg
